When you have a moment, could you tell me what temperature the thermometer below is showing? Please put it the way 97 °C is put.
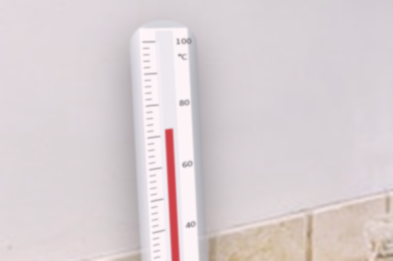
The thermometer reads 72 °C
